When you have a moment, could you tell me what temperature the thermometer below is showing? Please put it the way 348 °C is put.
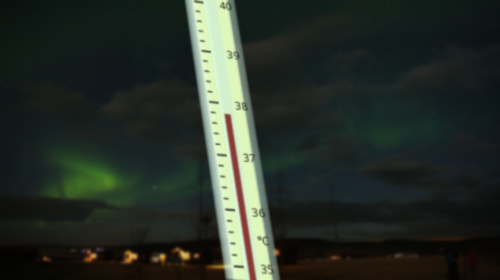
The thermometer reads 37.8 °C
